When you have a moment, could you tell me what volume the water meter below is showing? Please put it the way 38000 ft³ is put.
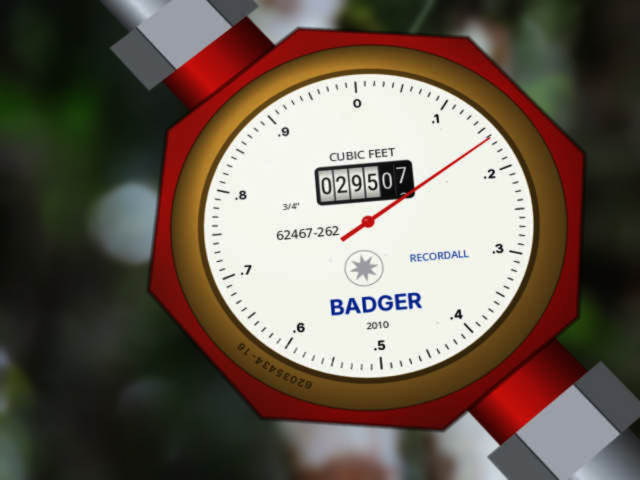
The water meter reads 29507.16 ft³
